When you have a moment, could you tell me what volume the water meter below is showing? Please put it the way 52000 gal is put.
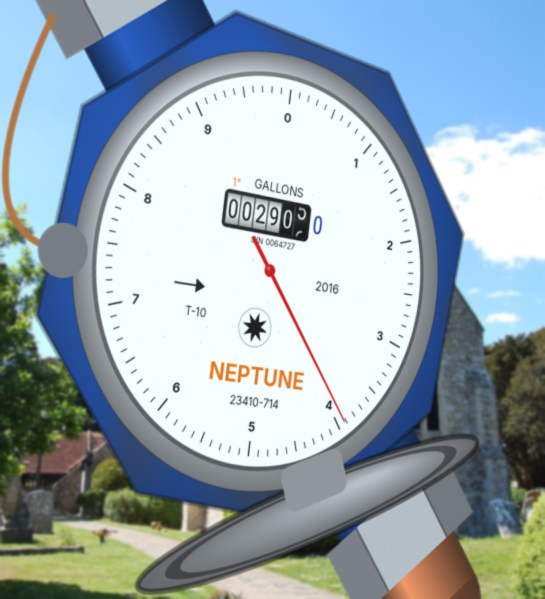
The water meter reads 29053.9 gal
